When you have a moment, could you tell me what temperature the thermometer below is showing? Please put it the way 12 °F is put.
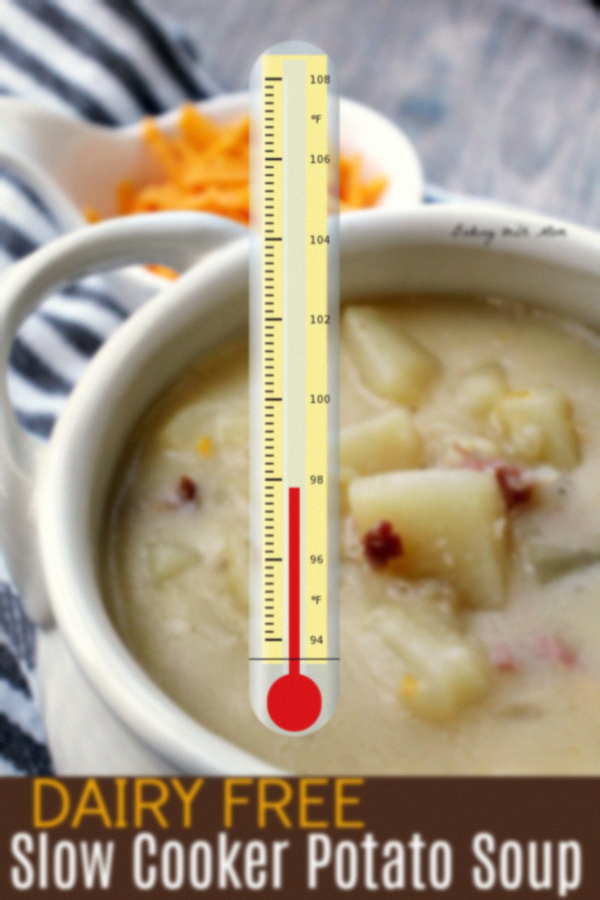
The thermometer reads 97.8 °F
